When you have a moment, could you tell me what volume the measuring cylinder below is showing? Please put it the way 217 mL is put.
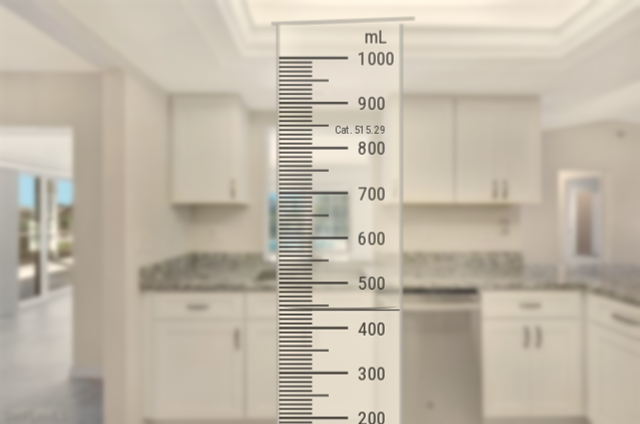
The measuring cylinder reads 440 mL
